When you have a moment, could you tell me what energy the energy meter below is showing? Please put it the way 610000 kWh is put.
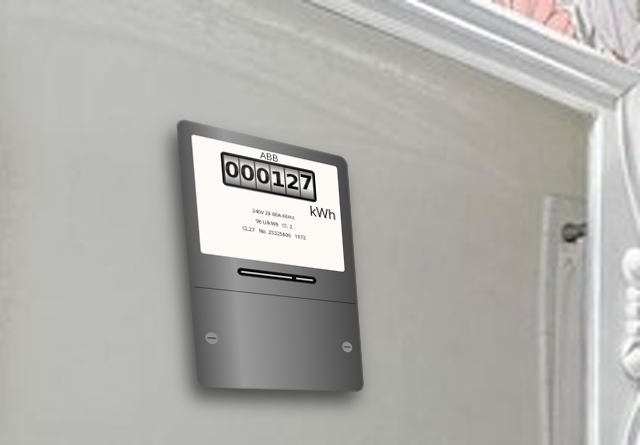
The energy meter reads 127 kWh
